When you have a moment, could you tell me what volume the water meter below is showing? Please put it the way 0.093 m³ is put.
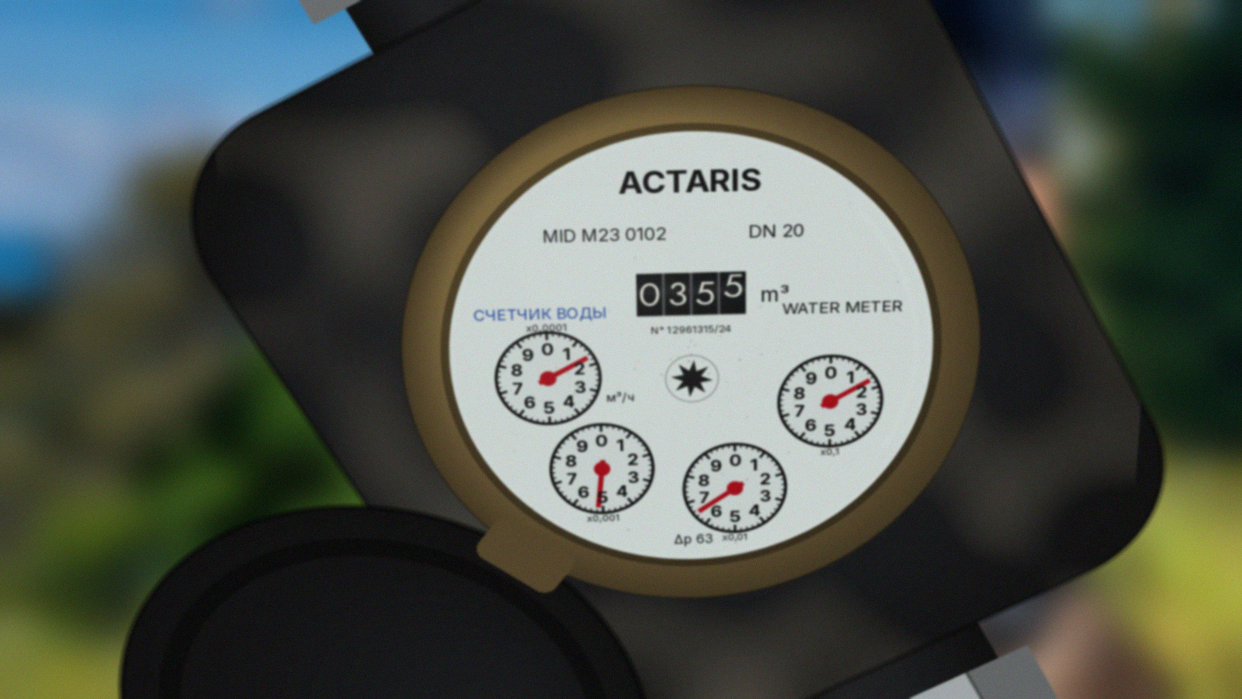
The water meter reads 355.1651 m³
